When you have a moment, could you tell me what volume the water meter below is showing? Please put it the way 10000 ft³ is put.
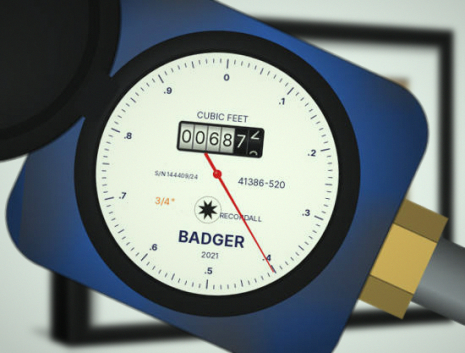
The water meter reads 6872.40 ft³
